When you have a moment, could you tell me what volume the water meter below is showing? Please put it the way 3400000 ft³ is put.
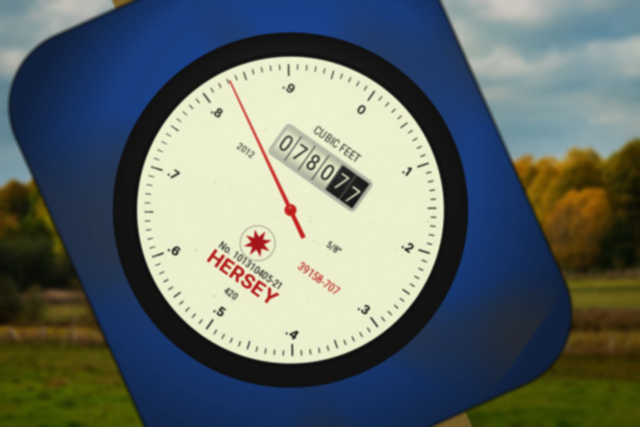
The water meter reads 78076.83 ft³
